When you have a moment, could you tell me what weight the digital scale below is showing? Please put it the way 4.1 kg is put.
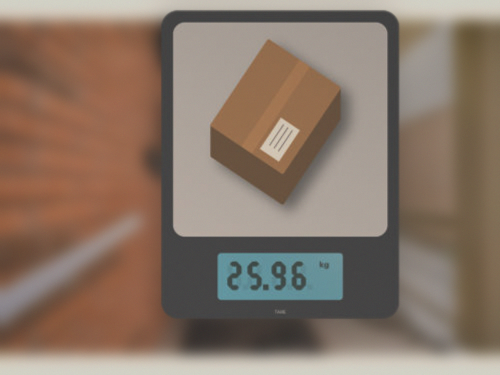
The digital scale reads 25.96 kg
